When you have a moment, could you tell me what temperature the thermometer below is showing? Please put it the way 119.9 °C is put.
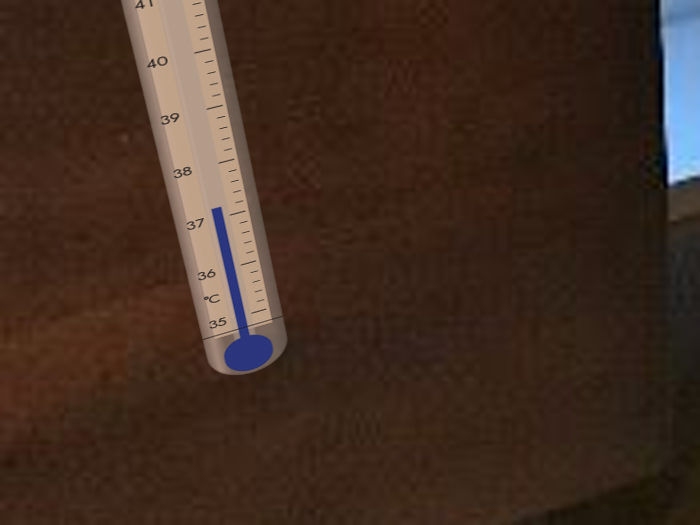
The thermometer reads 37.2 °C
